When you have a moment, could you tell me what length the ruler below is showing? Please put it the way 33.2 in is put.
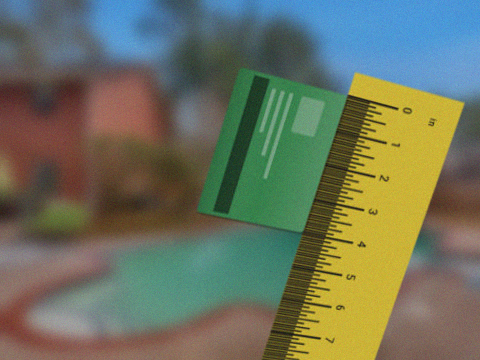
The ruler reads 4 in
